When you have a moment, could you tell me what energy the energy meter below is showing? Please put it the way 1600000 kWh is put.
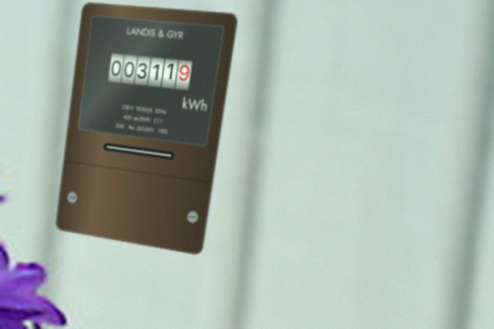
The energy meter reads 311.9 kWh
